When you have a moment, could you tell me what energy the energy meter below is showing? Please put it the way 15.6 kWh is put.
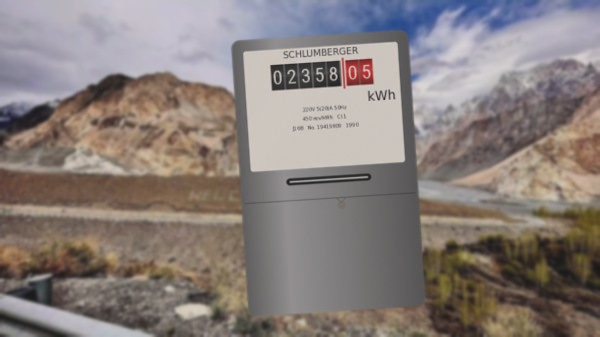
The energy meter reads 2358.05 kWh
